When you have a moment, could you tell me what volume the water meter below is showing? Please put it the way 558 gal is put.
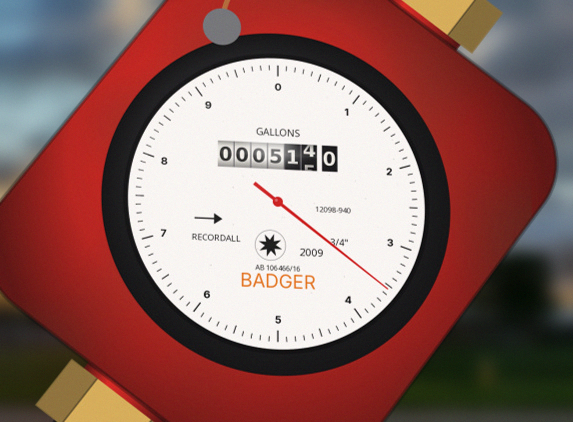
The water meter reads 5143.5 gal
